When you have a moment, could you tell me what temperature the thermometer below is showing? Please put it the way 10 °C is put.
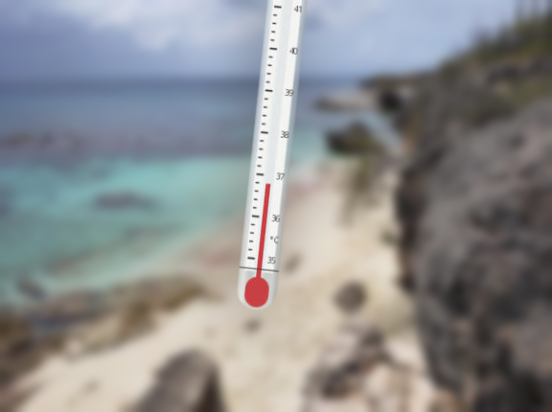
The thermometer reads 36.8 °C
